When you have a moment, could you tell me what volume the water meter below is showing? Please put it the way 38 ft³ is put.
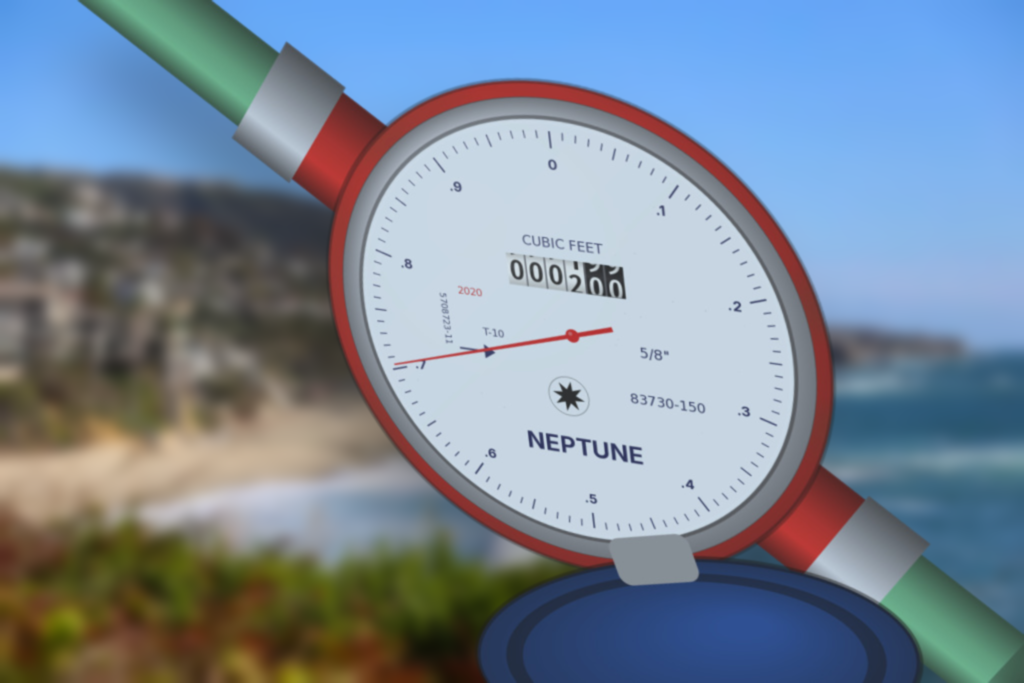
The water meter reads 199.70 ft³
